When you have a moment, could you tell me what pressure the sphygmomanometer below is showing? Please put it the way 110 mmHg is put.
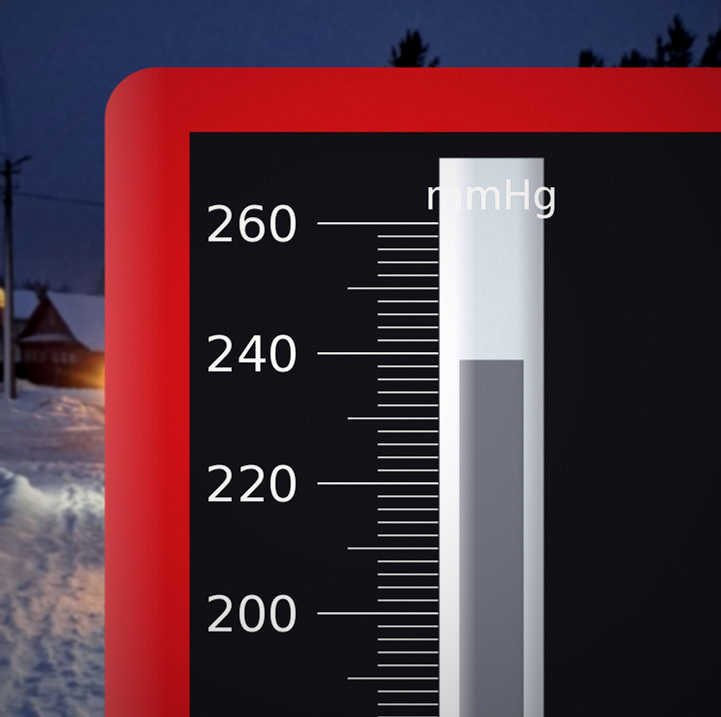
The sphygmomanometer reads 239 mmHg
